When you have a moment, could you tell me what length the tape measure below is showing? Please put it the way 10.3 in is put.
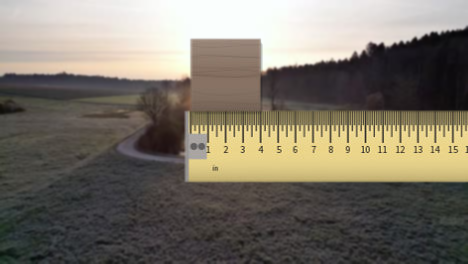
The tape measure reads 4 in
